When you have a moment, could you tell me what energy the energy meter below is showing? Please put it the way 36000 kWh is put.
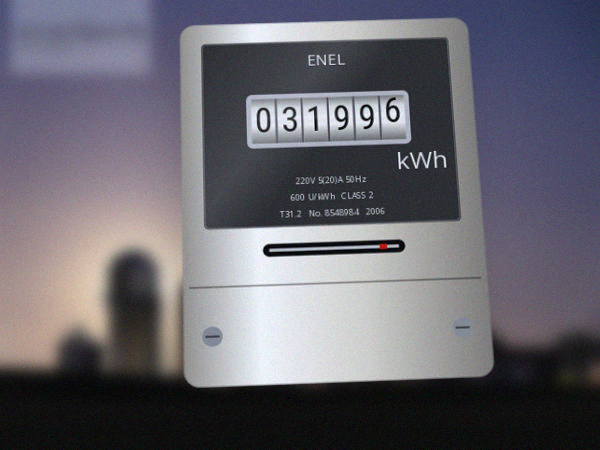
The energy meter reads 31996 kWh
